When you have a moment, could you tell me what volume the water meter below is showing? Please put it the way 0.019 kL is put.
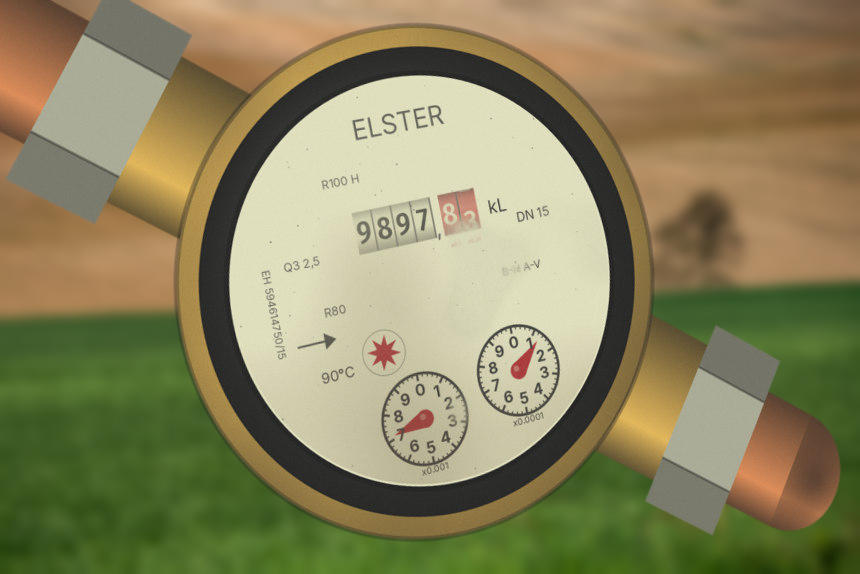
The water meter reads 9897.8271 kL
